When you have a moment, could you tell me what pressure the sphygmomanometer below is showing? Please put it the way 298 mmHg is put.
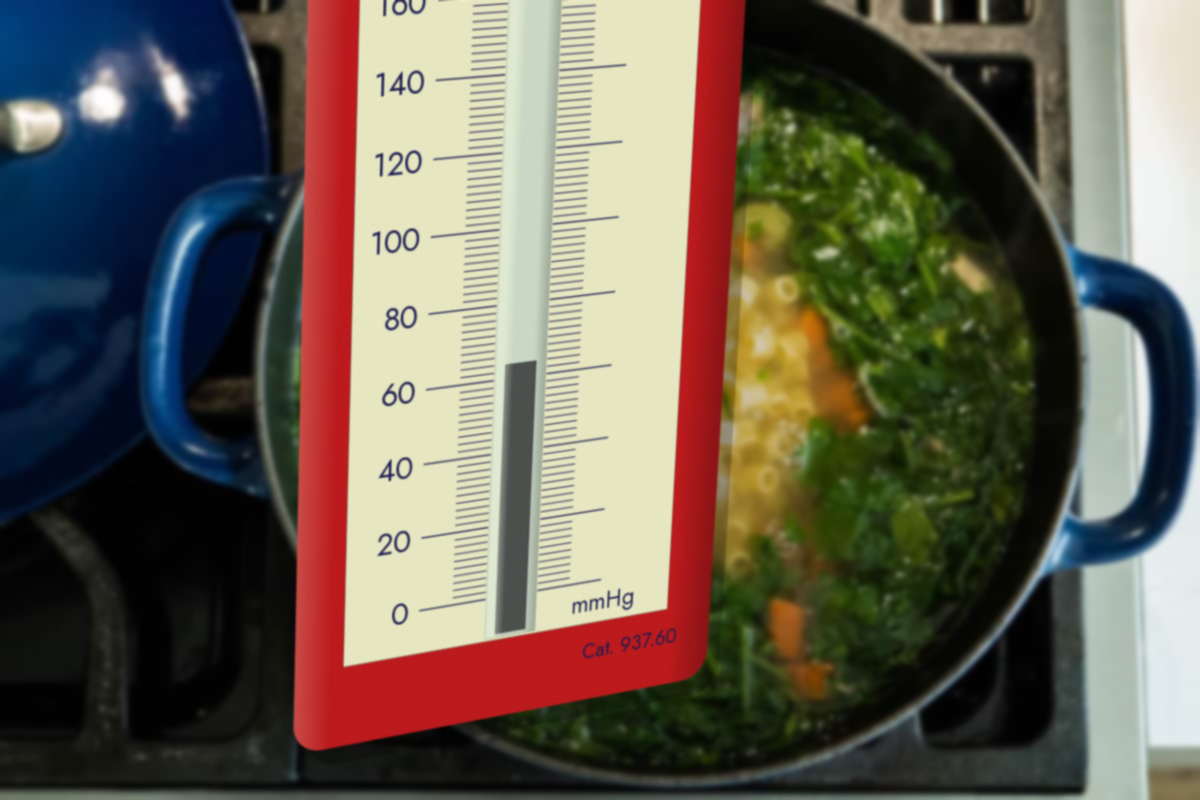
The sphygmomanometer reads 64 mmHg
